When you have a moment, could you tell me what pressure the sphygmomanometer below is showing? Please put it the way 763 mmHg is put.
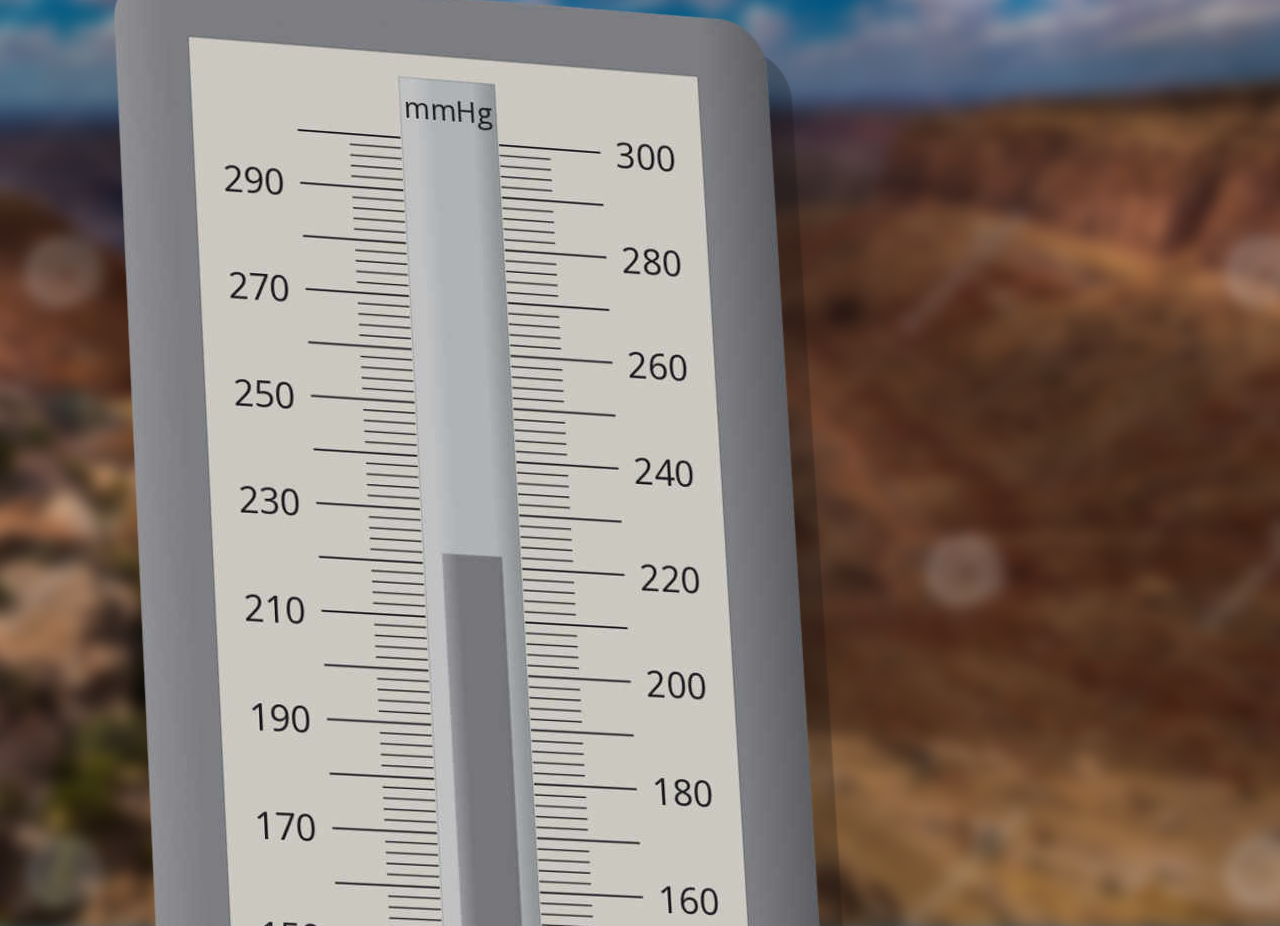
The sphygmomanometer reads 222 mmHg
